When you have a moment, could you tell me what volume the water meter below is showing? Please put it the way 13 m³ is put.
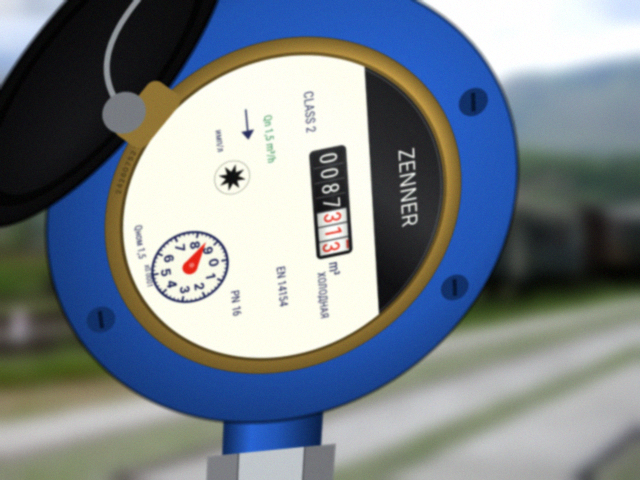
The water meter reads 87.3128 m³
